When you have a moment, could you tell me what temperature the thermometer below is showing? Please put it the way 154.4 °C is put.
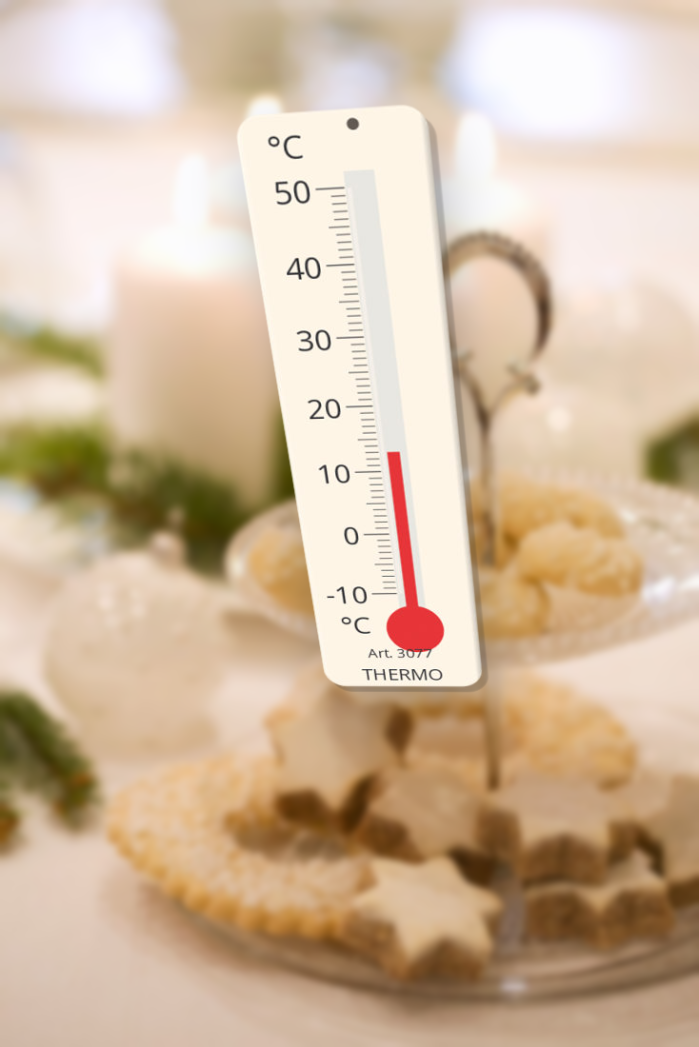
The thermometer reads 13 °C
